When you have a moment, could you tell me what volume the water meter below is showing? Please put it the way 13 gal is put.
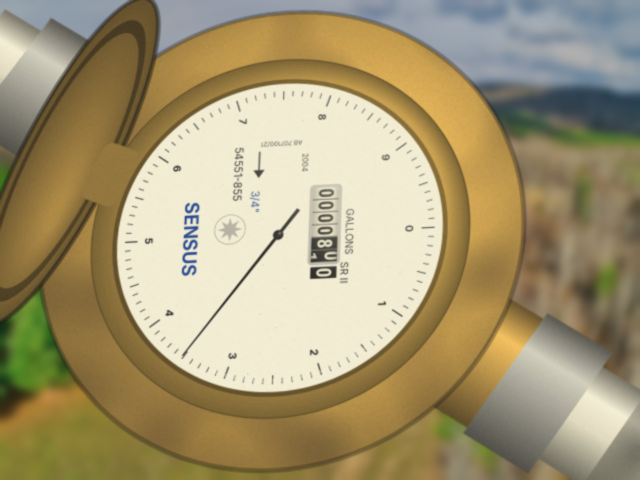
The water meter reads 803.5 gal
